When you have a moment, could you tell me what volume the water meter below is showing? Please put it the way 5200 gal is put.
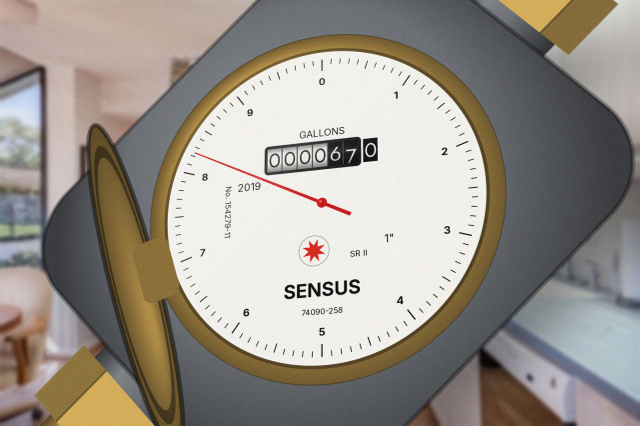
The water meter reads 668.2 gal
